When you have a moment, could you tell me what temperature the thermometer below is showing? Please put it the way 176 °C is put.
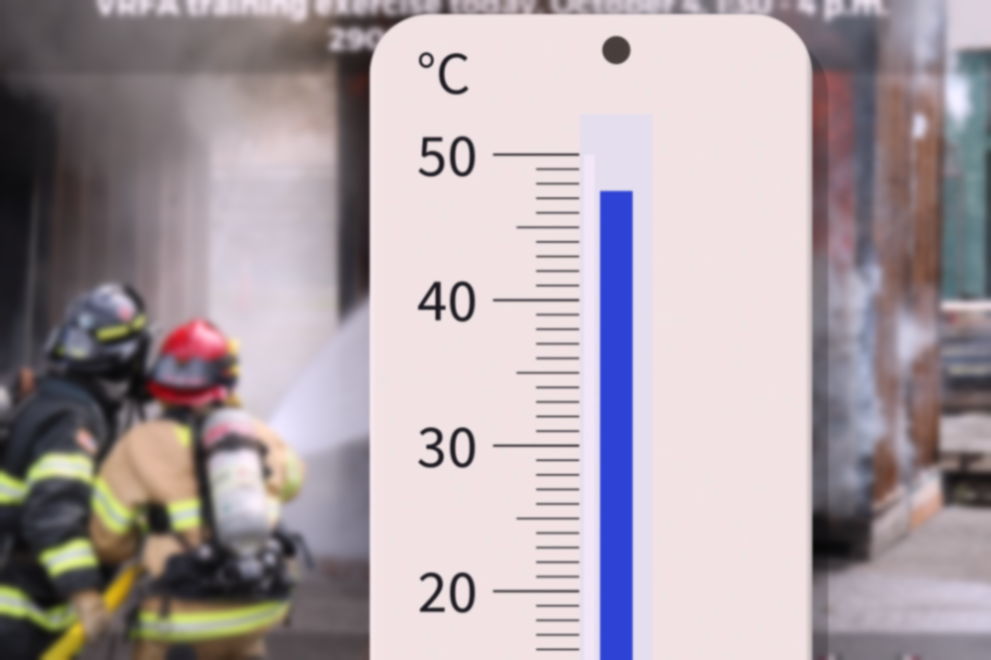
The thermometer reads 47.5 °C
